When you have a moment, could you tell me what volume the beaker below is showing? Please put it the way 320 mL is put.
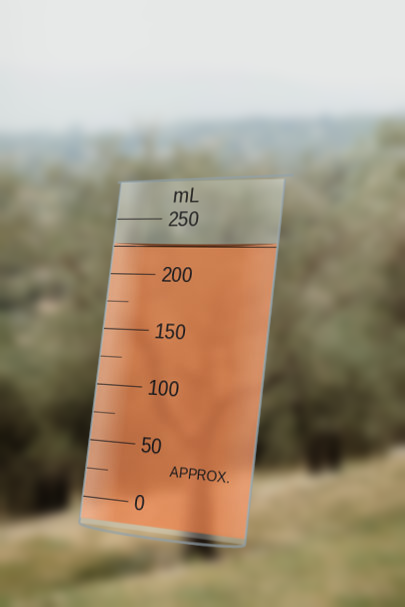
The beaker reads 225 mL
